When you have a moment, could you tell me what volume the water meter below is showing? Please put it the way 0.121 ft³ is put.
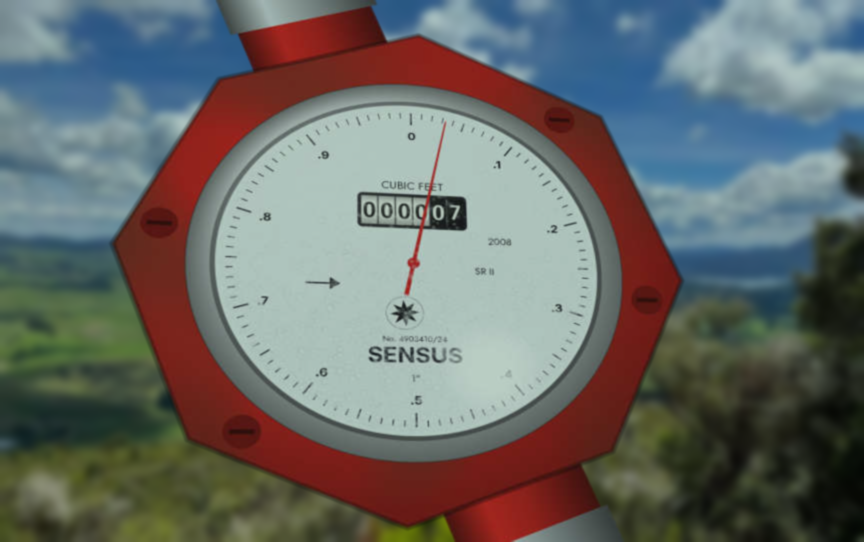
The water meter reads 7.03 ft³
